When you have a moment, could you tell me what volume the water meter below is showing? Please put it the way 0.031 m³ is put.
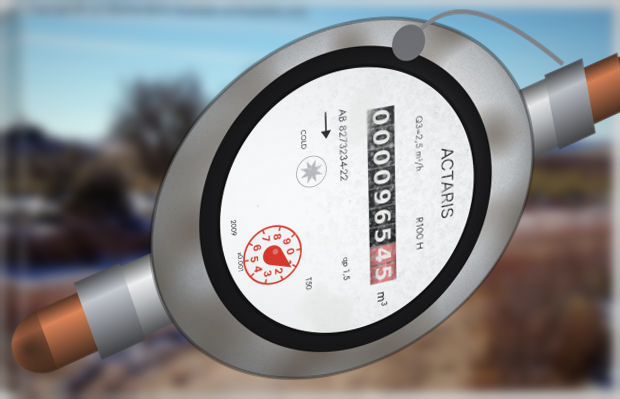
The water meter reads 965.451 m³
